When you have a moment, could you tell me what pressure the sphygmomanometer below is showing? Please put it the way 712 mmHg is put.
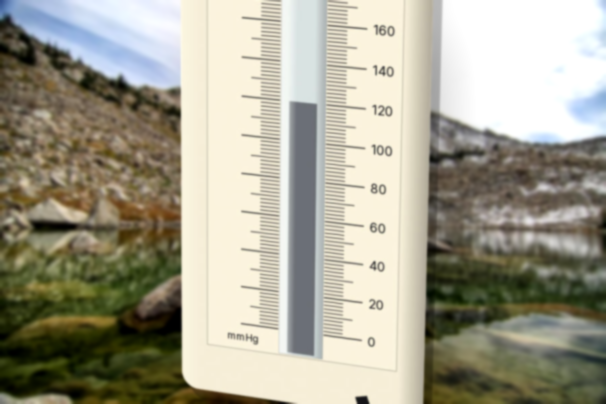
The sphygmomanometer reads 120 mmHg
